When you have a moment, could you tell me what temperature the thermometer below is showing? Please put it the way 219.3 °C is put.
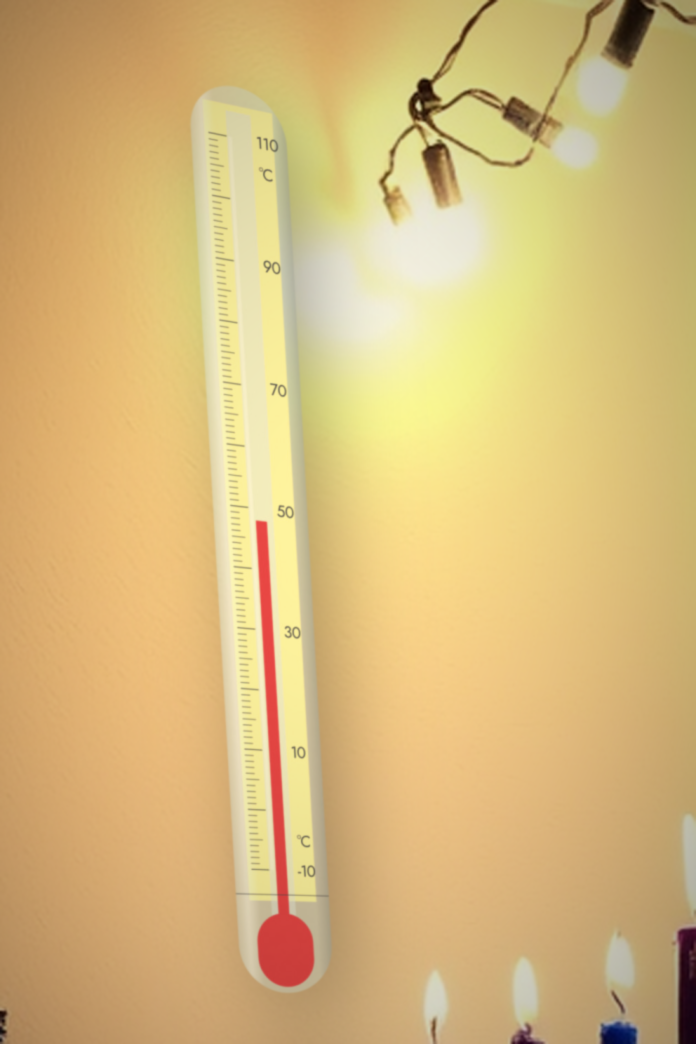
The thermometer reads 48 °C
